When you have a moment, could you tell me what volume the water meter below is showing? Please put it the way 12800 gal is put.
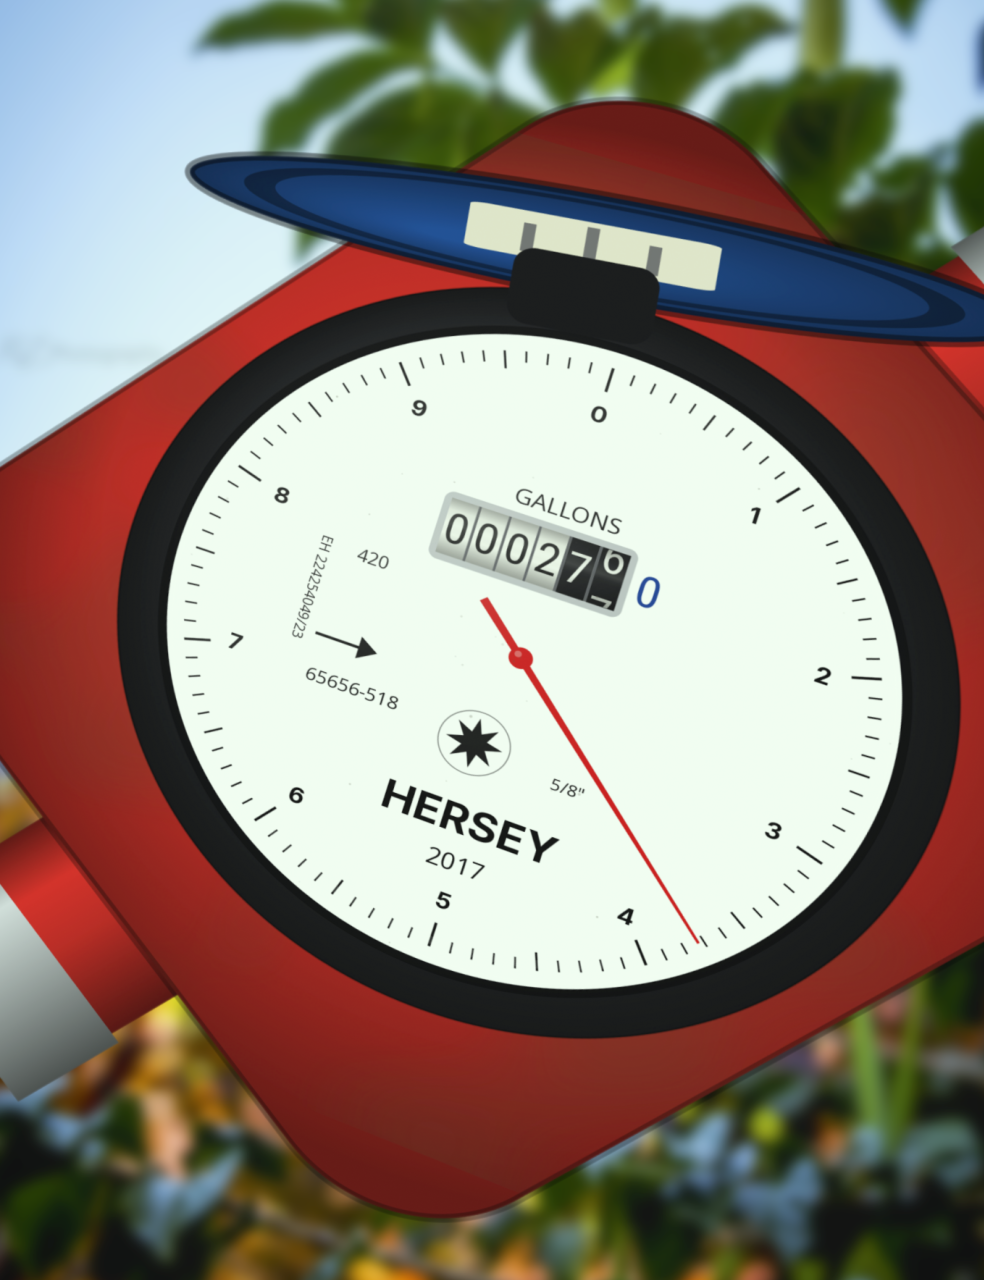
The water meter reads 2763.7 gal
